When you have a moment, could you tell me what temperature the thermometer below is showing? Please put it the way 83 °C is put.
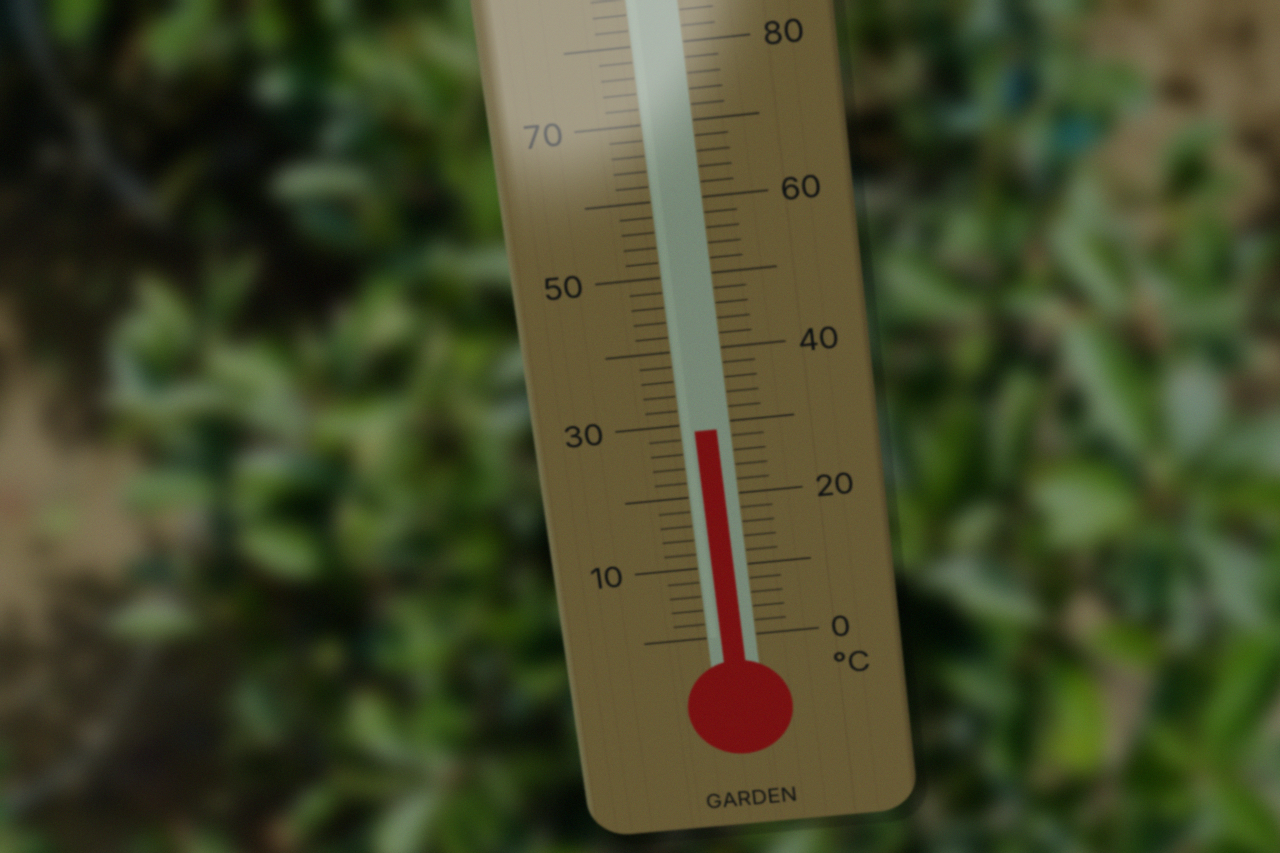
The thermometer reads 29 °C
